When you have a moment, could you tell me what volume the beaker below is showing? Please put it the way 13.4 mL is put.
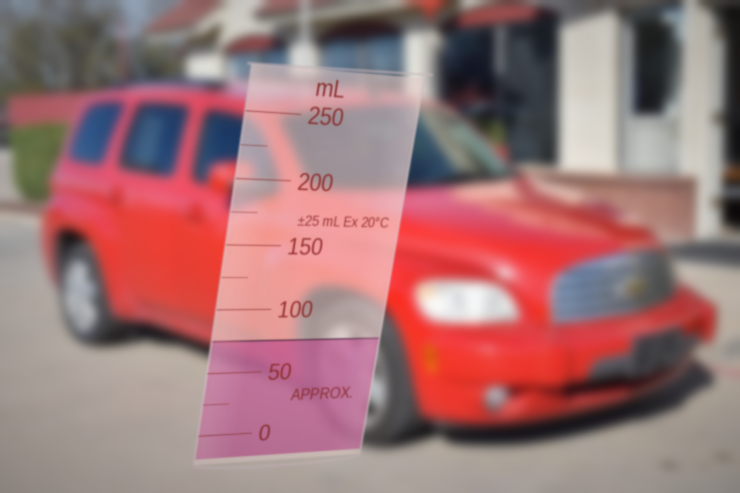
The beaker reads 75 mL
